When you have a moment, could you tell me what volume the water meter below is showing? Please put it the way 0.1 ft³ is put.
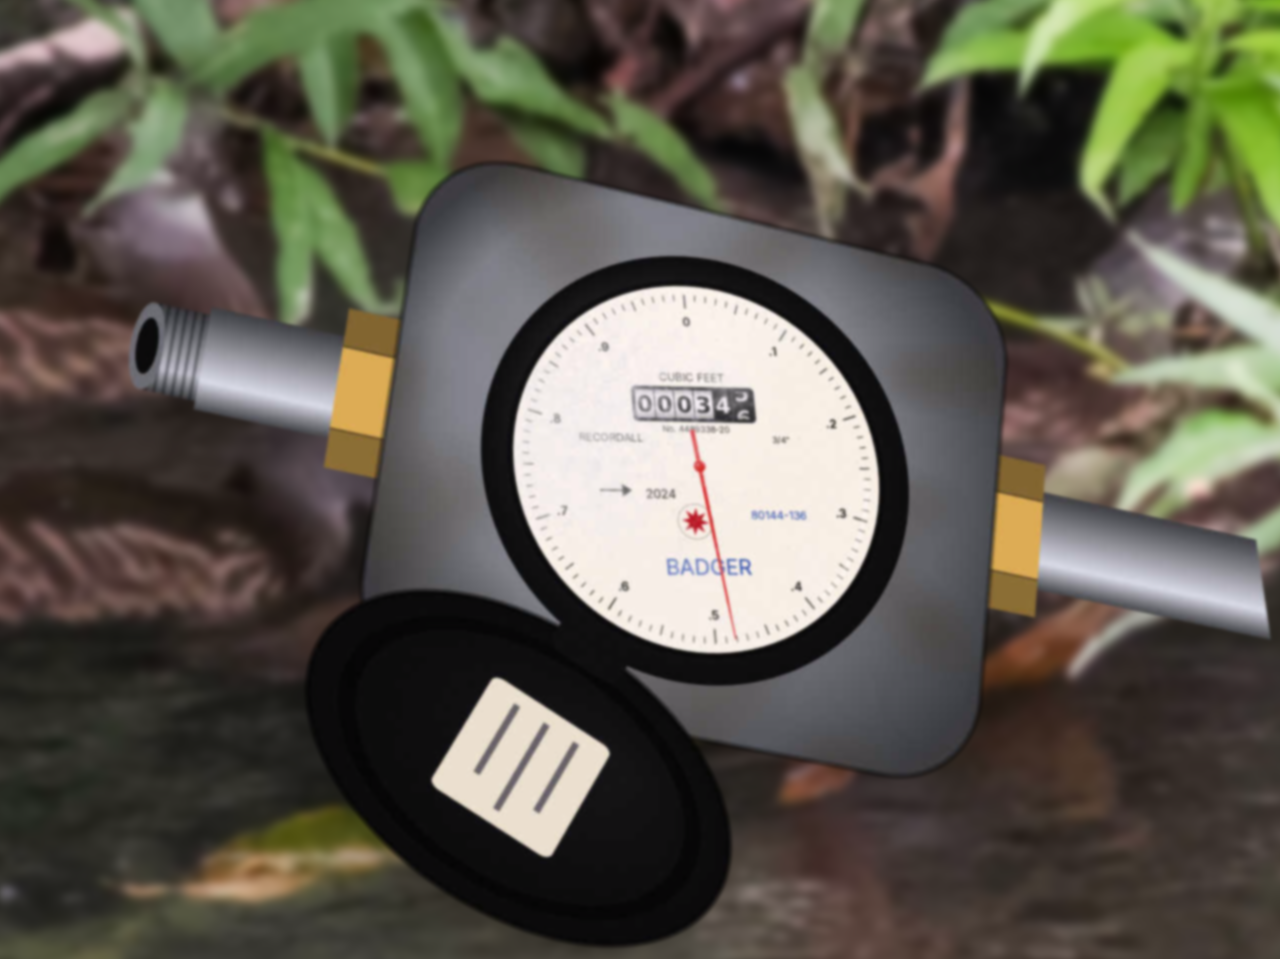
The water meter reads 345.48 ft³
